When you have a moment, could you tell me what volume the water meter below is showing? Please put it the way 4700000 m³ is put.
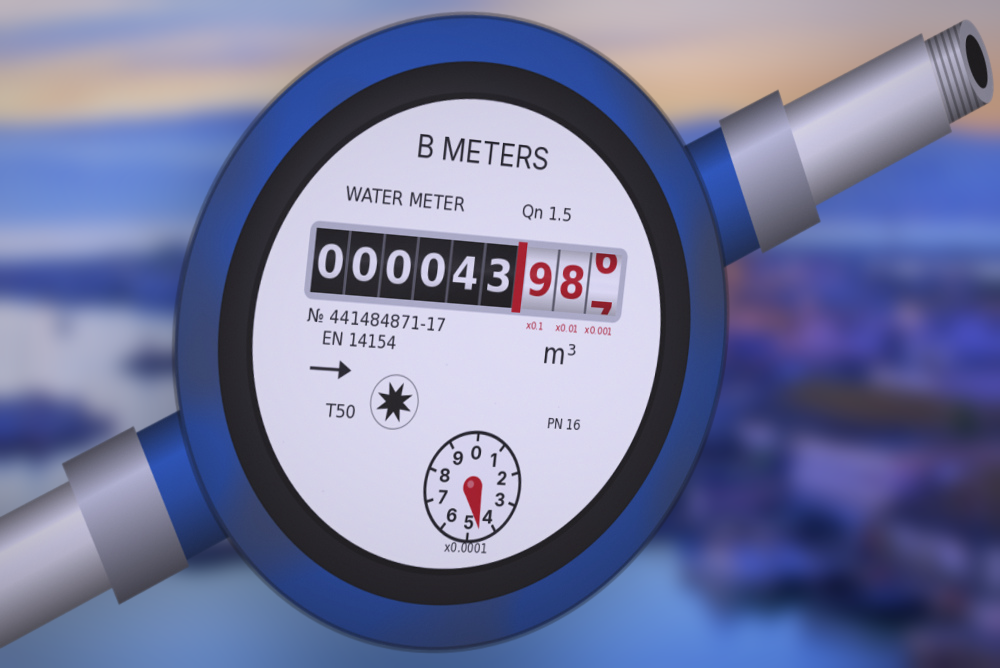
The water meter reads 43.9864 m³
